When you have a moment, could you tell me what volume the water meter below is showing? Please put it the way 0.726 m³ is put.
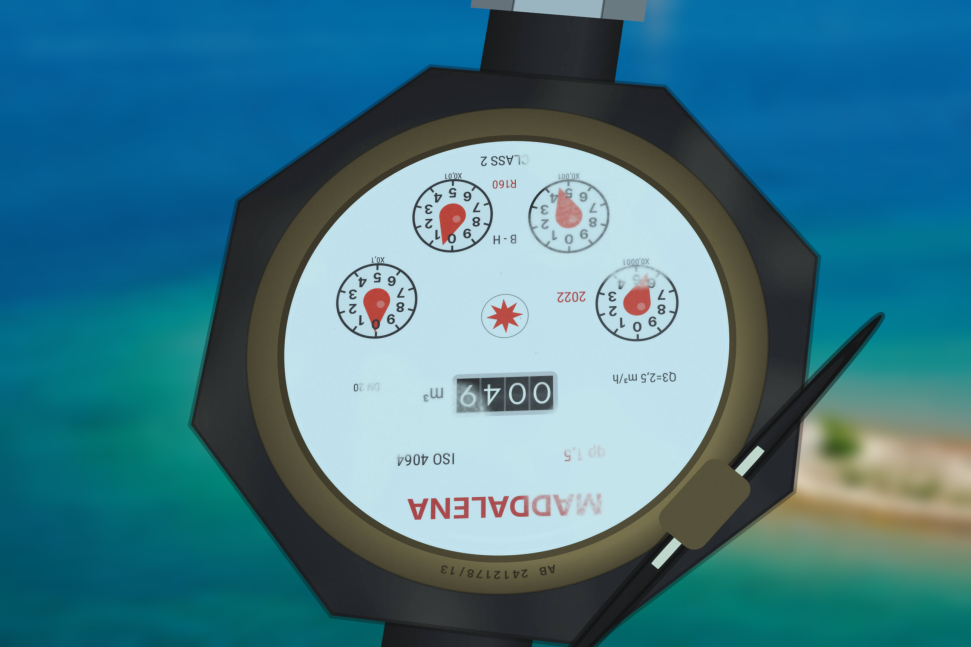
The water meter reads 49.0045 m³
